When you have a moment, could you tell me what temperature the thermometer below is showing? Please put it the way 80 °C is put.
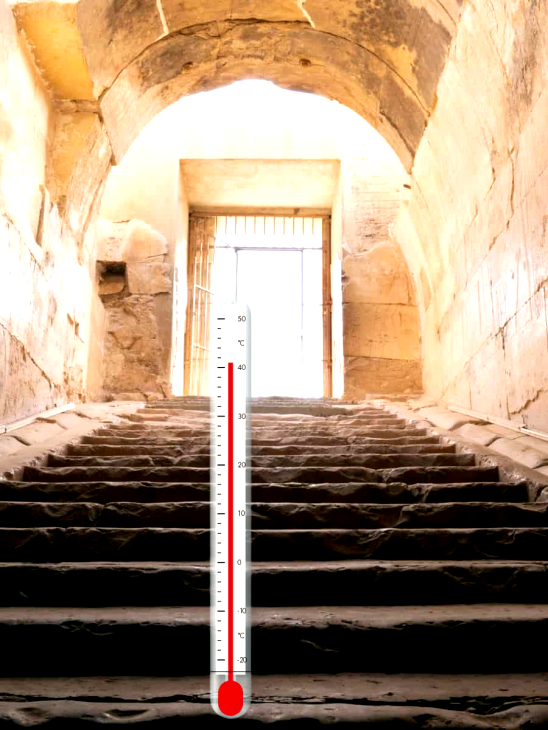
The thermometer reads 41 °C
